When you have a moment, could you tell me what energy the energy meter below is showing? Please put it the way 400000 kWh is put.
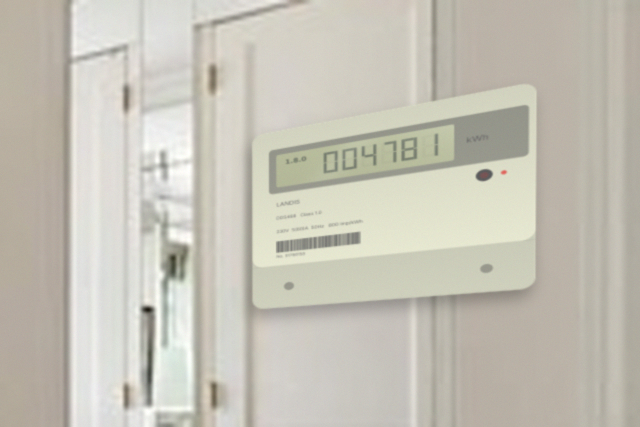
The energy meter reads 4781 kWh
